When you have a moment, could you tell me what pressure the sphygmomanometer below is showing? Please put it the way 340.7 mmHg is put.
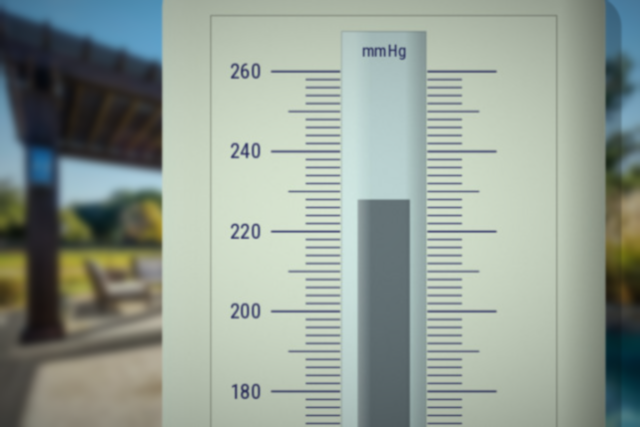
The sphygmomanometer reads 228 mmHg
